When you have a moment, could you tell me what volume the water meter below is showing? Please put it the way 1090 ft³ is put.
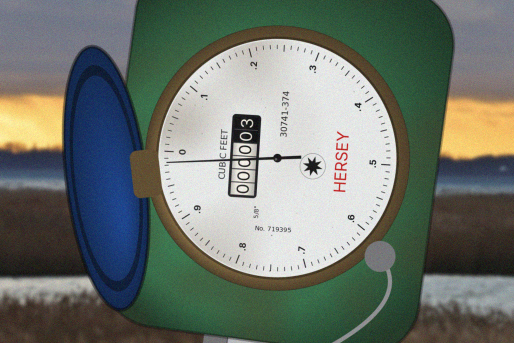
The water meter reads 2.98 ft³
